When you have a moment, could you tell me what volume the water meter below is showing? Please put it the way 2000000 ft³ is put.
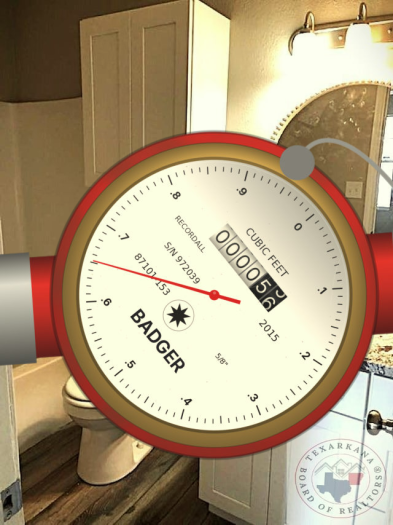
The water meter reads 55.65 ft³
